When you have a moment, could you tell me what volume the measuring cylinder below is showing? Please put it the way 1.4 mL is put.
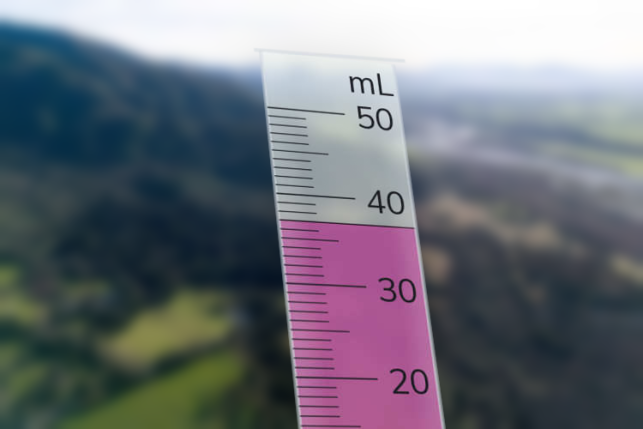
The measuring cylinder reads 37 mL
